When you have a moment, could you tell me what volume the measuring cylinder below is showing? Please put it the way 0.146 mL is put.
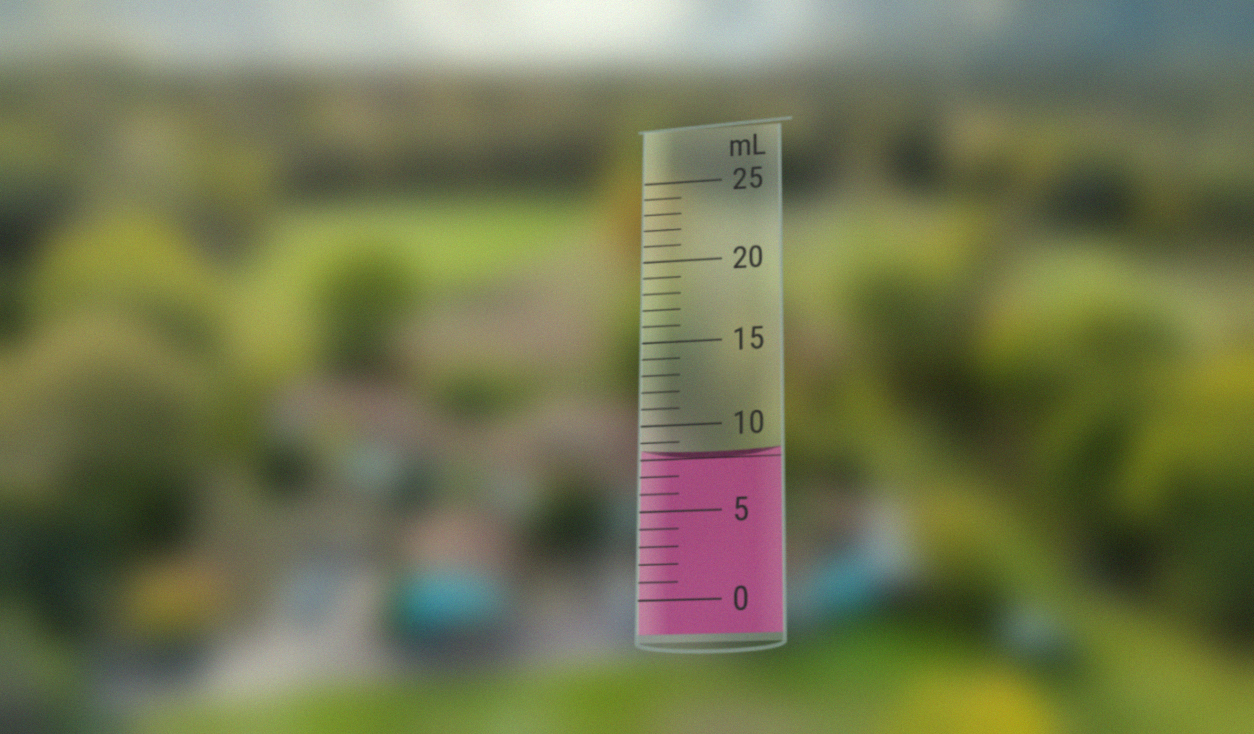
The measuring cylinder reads 8 mL
